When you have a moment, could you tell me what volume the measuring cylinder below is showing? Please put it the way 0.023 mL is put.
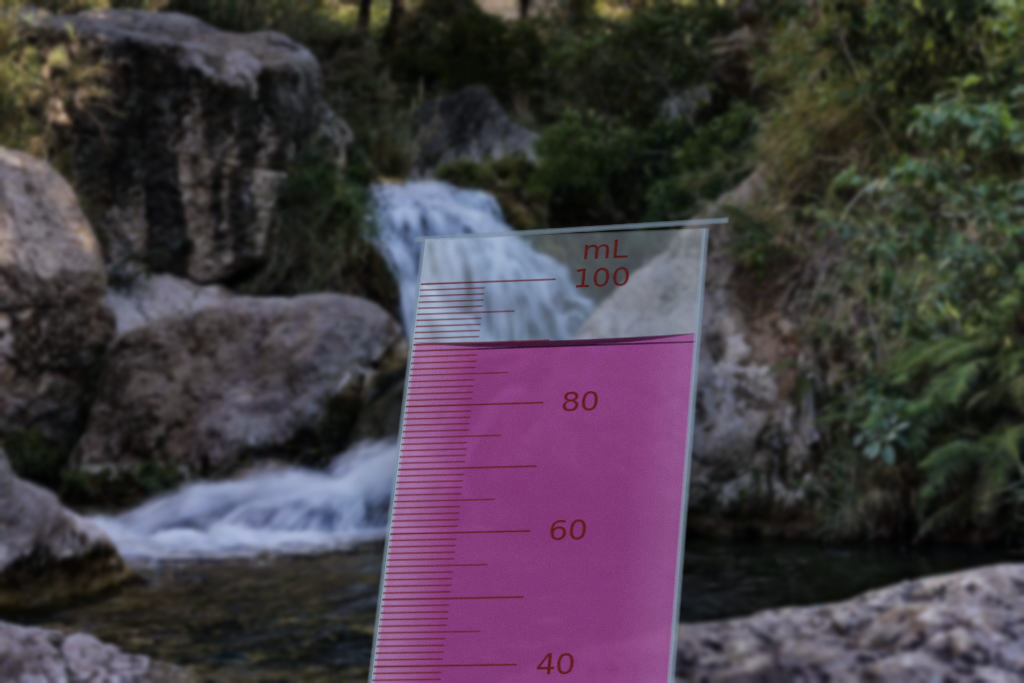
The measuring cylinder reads 89 mL
